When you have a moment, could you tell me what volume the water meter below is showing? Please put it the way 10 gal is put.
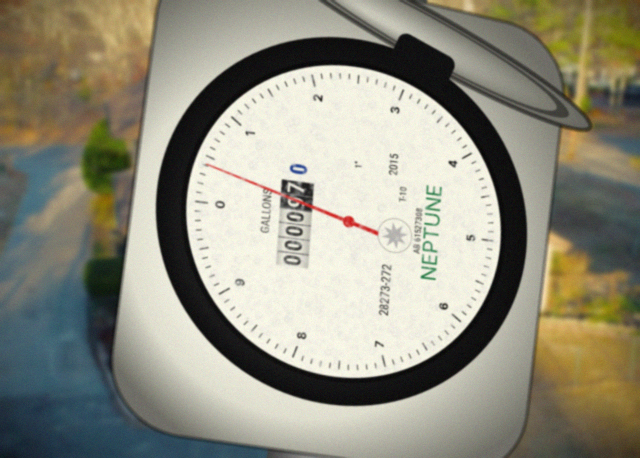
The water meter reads 970.4 gal
